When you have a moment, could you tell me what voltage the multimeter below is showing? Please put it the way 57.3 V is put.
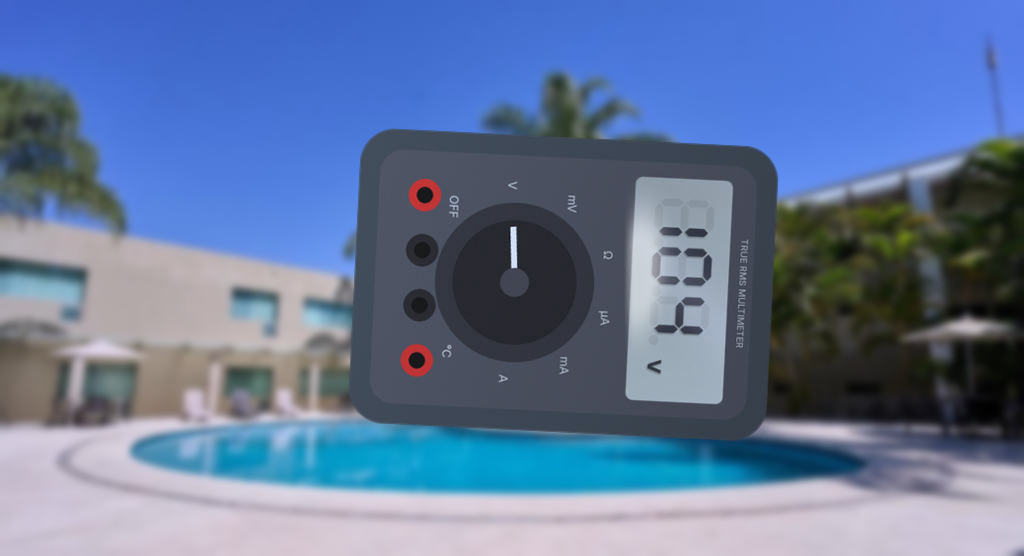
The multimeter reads 104 V
